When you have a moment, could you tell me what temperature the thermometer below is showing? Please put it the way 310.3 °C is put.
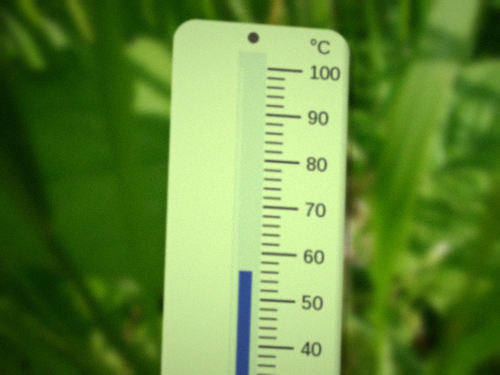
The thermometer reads 56 °C
